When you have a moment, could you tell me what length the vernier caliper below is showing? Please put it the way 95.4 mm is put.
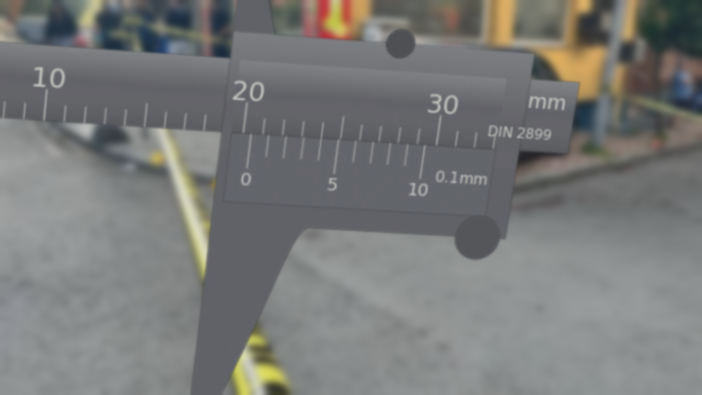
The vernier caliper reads 20.4 mm
